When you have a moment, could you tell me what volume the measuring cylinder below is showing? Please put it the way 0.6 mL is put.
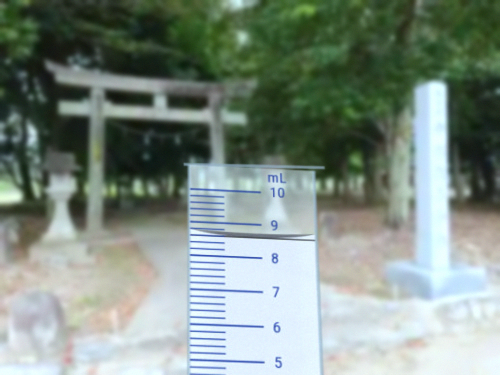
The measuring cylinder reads 8.6 mL
